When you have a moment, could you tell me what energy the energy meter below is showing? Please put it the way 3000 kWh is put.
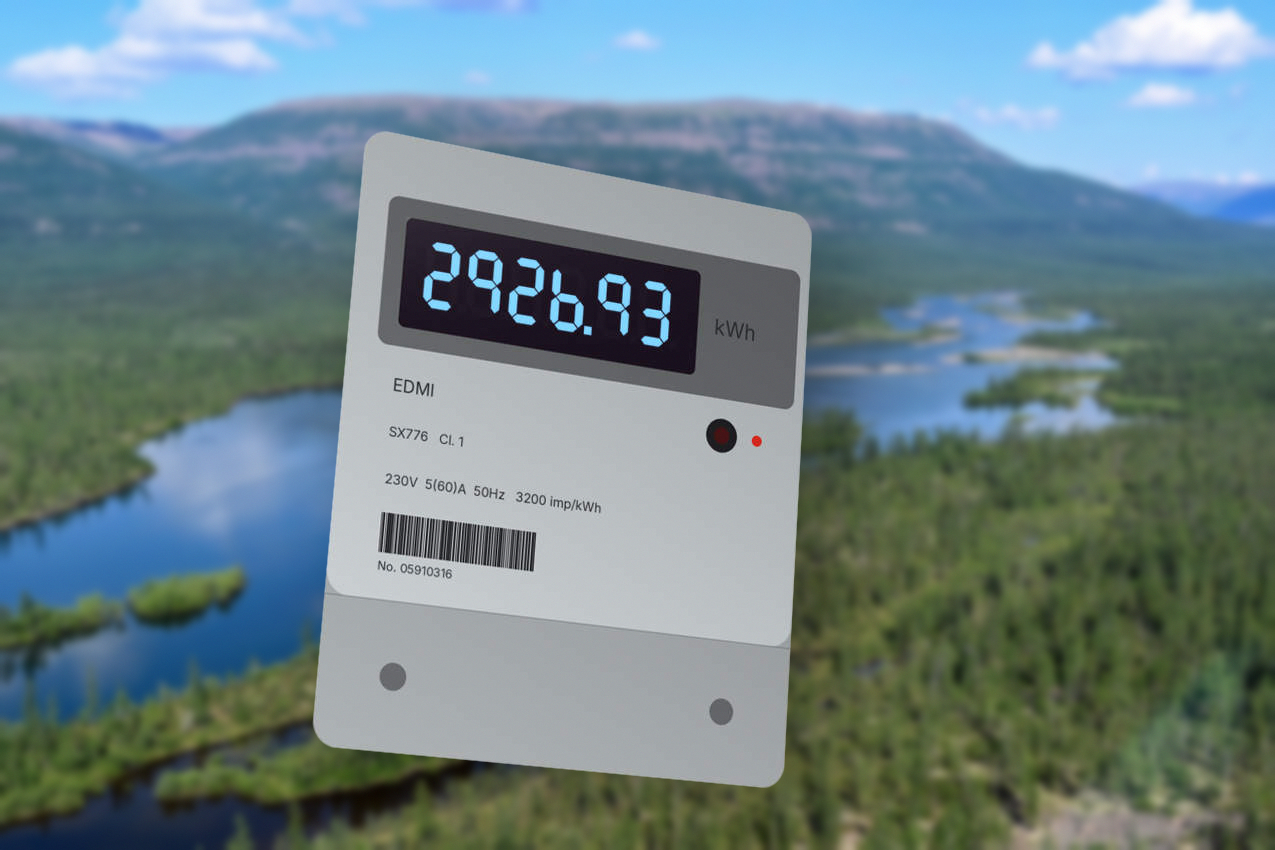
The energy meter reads 2926.93 kWh
